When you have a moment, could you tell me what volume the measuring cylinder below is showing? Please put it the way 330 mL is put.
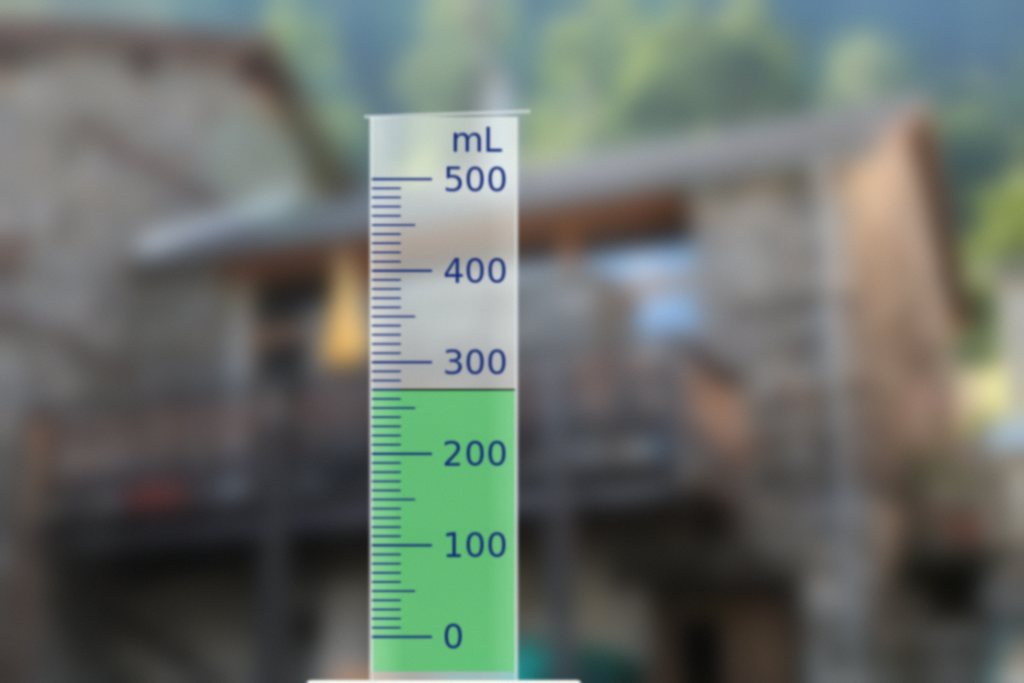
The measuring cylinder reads 270 mL
